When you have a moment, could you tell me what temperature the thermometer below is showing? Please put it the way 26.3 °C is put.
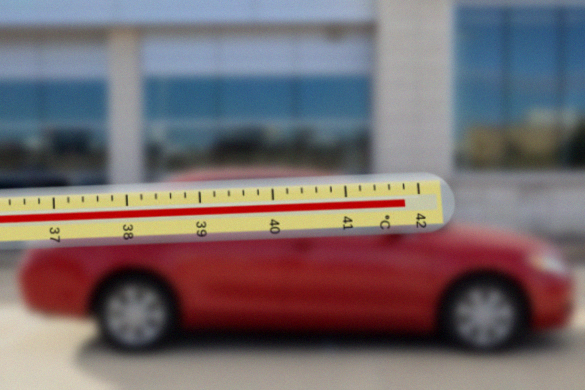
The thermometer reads 41.8 °C
